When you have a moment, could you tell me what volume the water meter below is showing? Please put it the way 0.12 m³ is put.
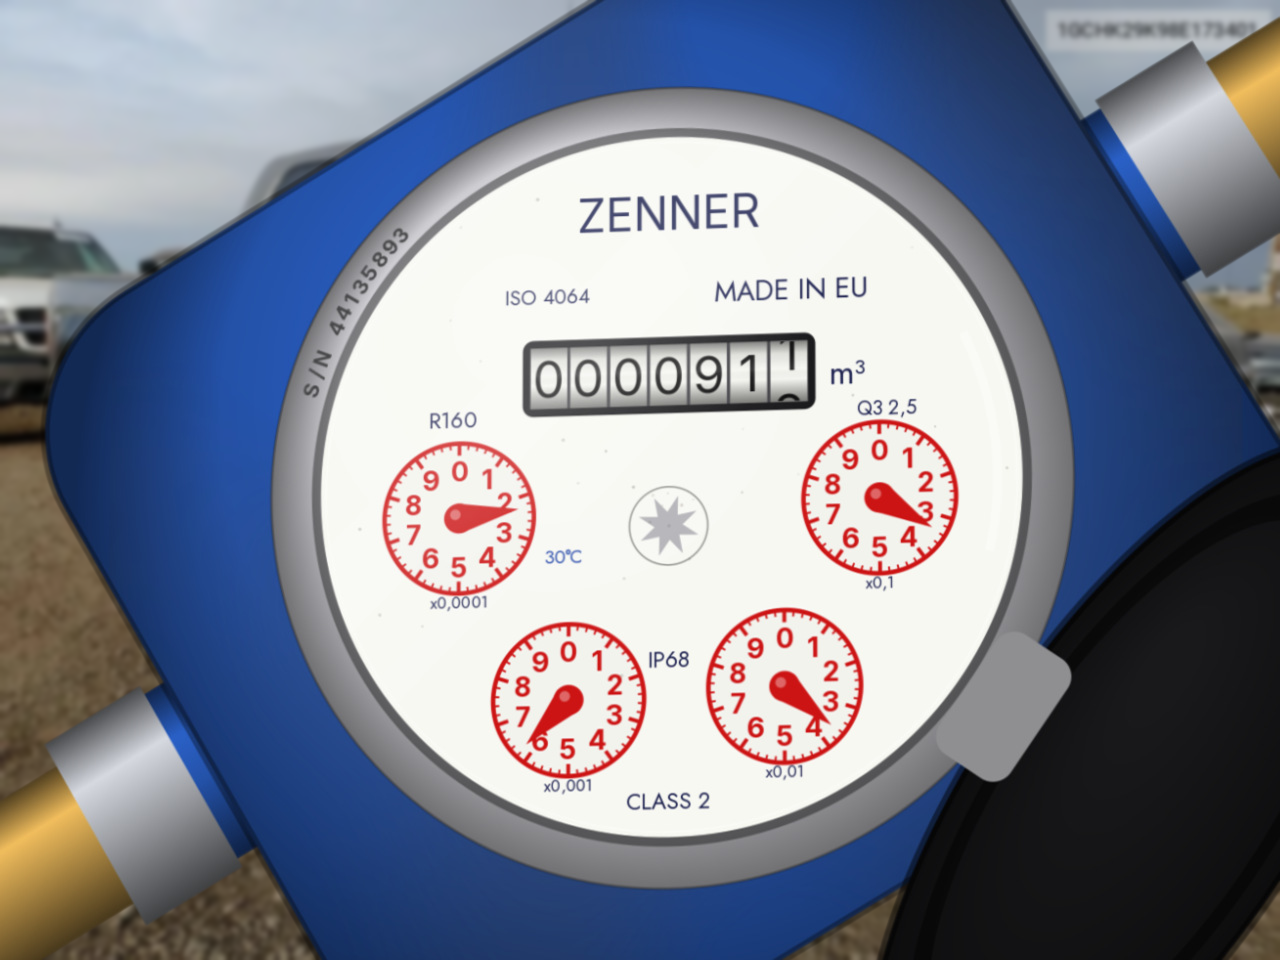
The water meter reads 911.3362 m³
